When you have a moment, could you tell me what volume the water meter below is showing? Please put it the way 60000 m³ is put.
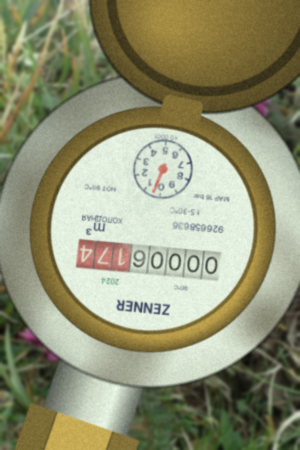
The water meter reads 6.1740 m³
